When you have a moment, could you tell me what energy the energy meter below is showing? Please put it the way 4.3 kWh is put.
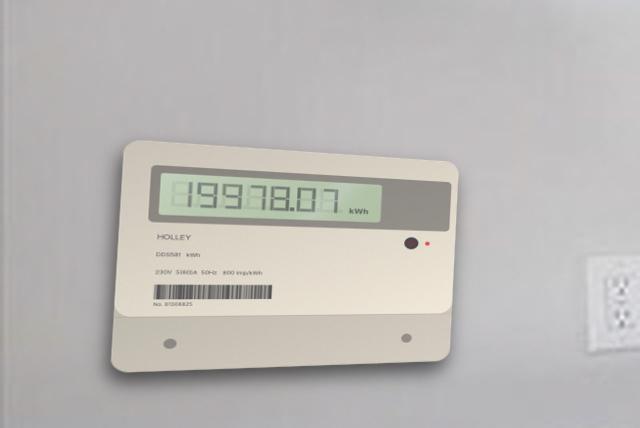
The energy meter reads 19978.07 kWh
